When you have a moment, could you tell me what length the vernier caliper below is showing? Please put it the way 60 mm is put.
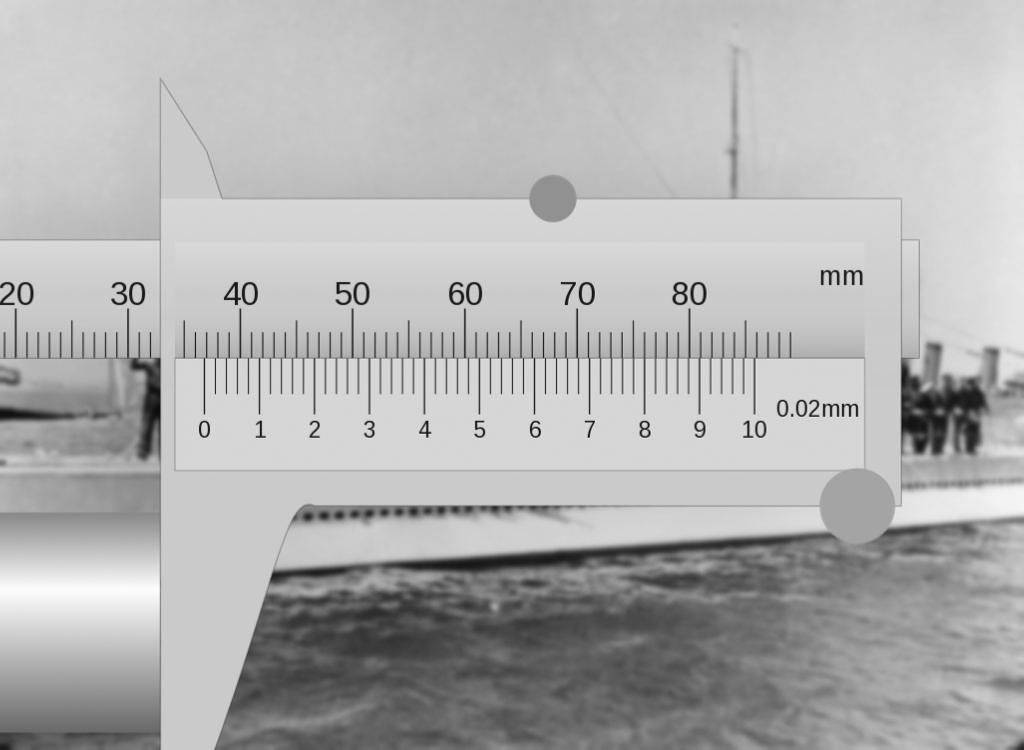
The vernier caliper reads 36.8 mm
